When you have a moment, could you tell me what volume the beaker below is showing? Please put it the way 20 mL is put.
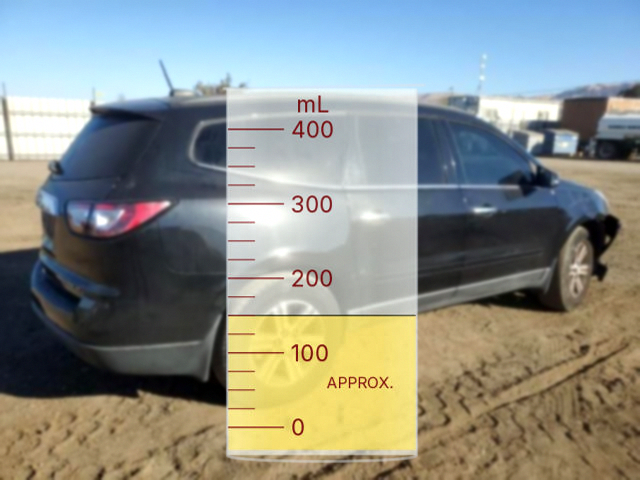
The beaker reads 150 mL
